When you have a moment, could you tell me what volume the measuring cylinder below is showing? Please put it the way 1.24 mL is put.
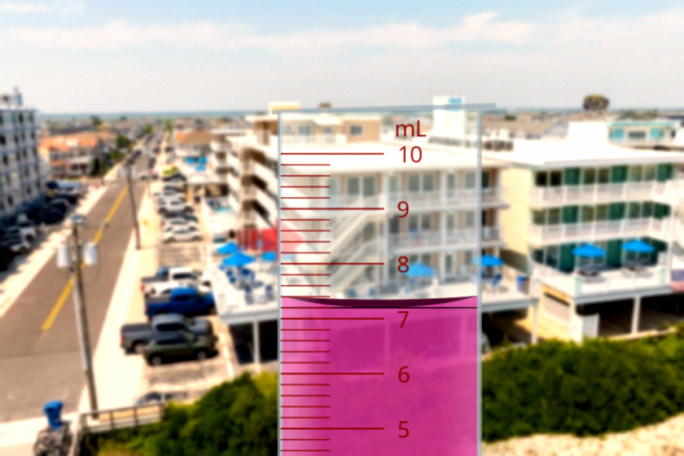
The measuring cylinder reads 7.2 mL
